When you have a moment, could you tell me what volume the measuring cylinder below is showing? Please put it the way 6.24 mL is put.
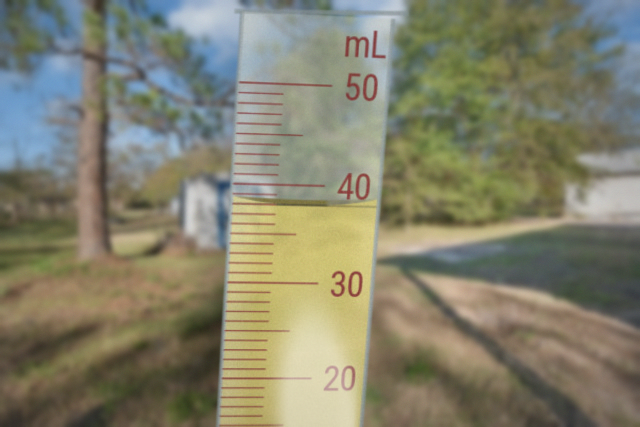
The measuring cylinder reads 38 mL
